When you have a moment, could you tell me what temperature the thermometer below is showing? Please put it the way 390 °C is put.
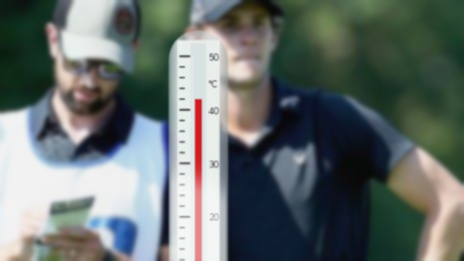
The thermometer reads 42 °C
